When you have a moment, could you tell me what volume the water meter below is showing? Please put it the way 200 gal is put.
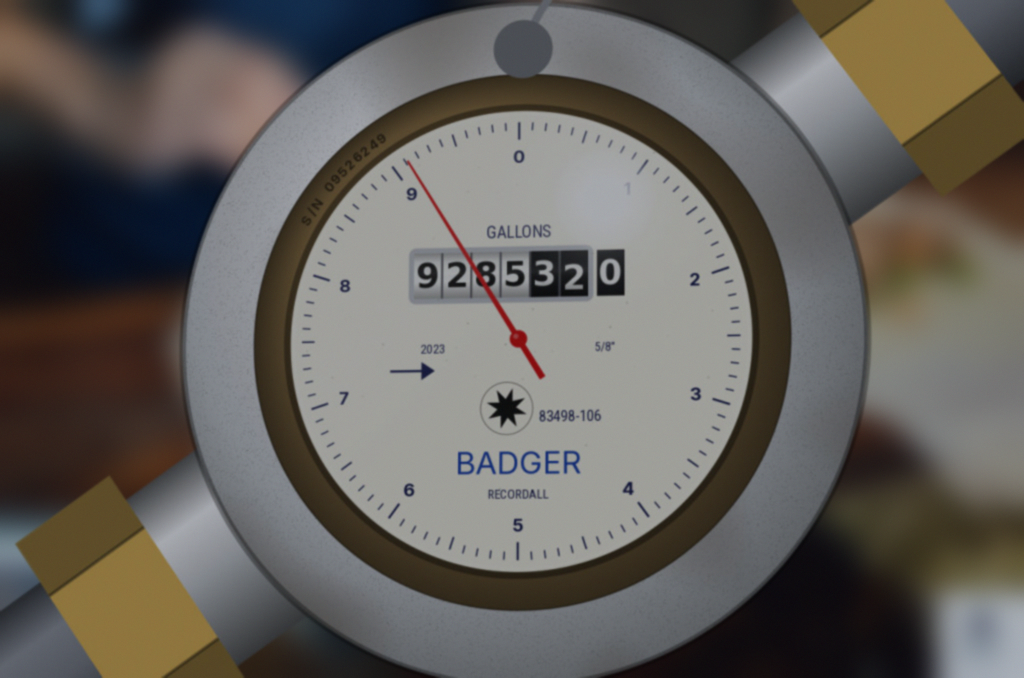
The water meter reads 9285319.1 gal
